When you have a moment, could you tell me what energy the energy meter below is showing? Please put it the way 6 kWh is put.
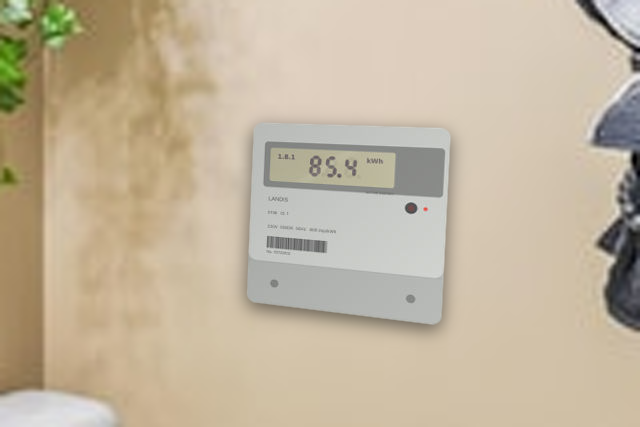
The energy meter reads 85.4 kWh
